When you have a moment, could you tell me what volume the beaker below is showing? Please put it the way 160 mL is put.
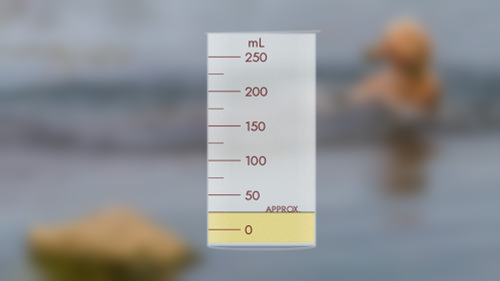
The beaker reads 25 mL
